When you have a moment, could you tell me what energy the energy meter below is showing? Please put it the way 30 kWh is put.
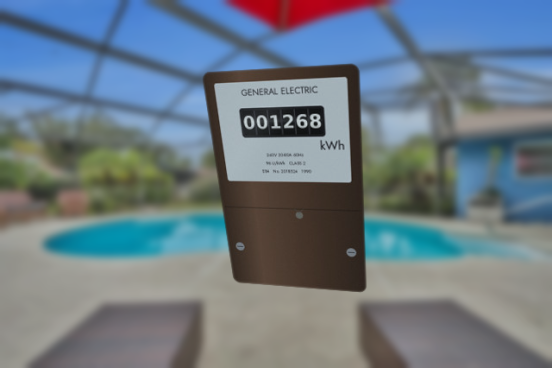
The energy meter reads 1268 kWh
